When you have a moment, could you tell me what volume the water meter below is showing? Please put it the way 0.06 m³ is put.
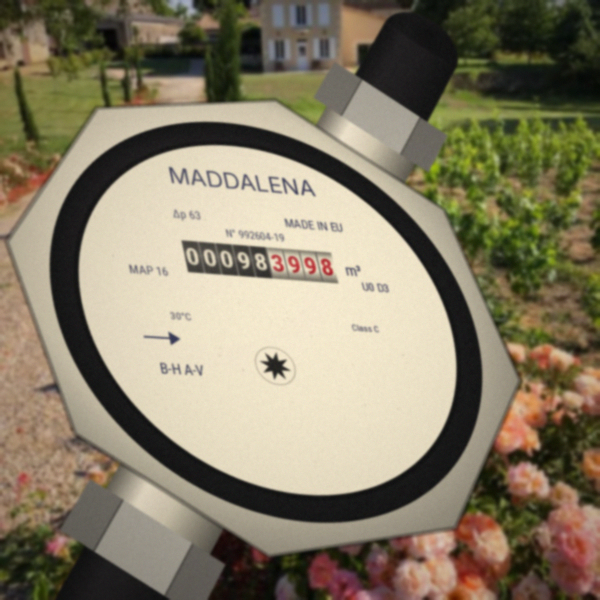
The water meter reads 98.3998 m³
